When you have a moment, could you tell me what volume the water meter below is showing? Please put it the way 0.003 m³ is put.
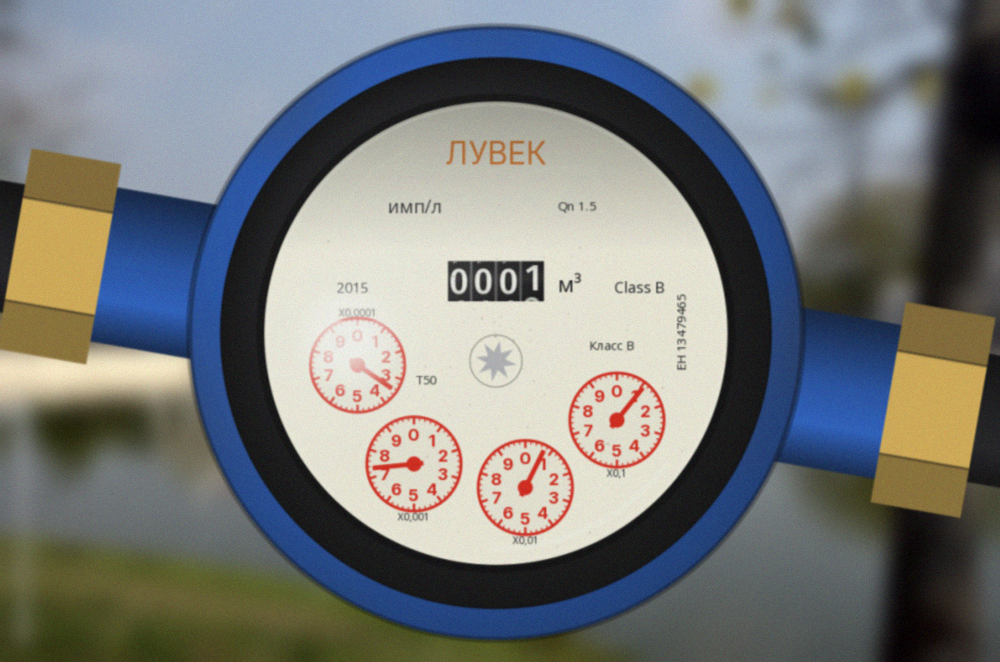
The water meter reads 1.1073 m³
